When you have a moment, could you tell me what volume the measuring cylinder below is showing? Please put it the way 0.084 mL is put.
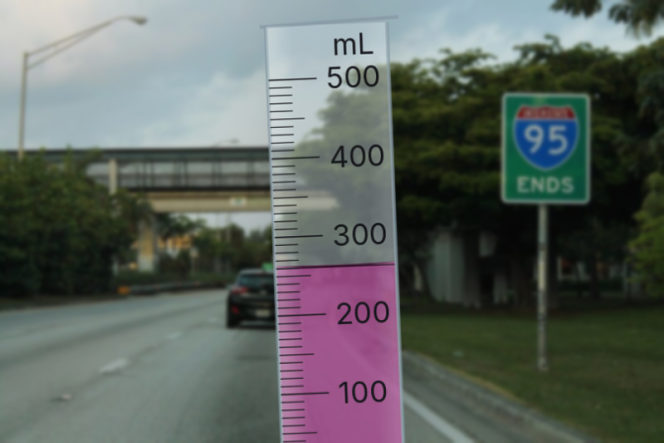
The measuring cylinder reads 260 mL
